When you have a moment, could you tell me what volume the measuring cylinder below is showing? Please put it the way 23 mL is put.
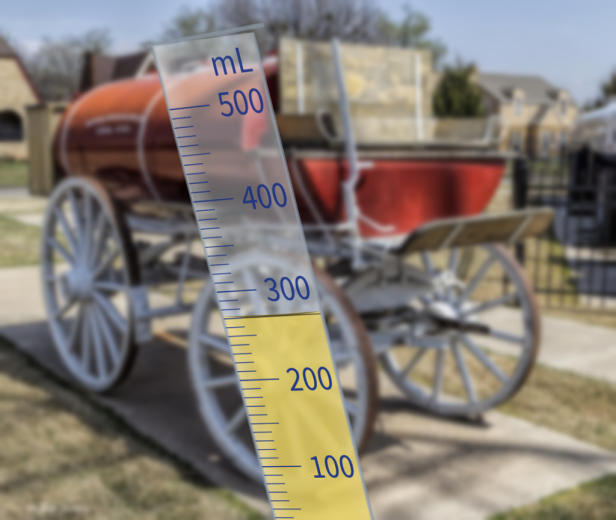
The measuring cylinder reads 270 mL
